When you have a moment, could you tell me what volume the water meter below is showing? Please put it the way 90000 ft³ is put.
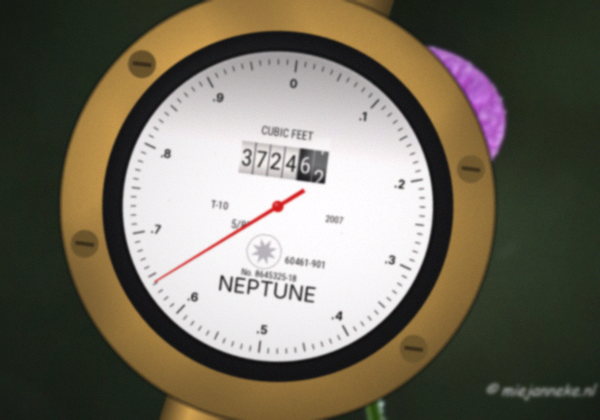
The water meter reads 372461.64 ft³
